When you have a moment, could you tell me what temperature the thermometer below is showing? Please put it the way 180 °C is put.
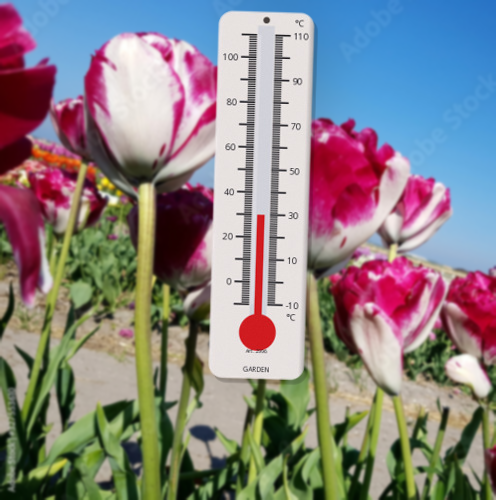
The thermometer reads 30 °C
